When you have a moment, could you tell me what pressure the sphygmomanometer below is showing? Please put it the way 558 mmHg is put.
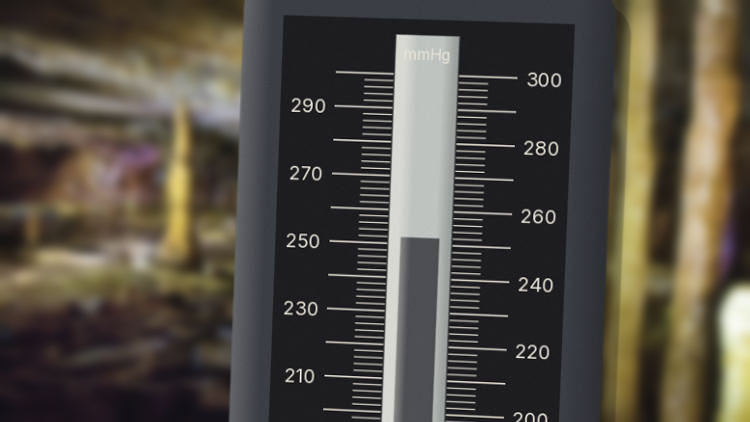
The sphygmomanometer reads 252 mmHg
